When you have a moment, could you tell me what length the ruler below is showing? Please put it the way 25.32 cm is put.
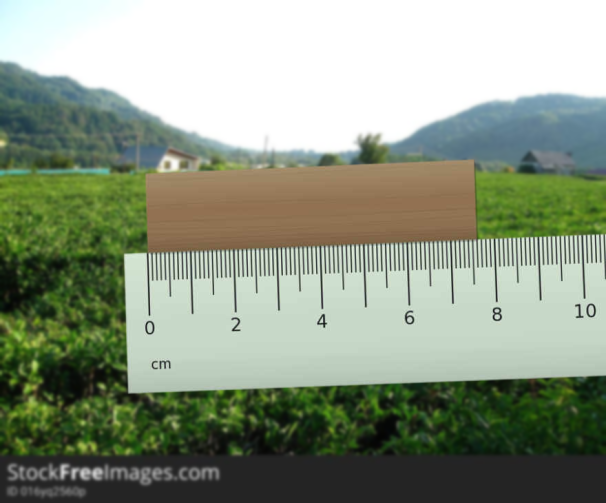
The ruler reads 7.6 cm
